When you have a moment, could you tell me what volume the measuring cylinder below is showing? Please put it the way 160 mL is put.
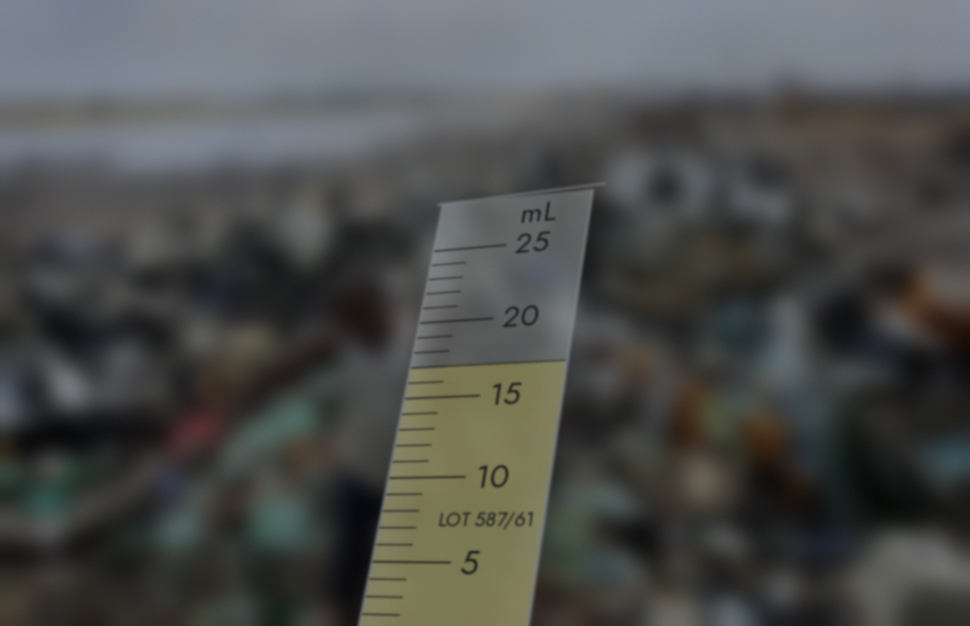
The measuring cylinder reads 17 mL
